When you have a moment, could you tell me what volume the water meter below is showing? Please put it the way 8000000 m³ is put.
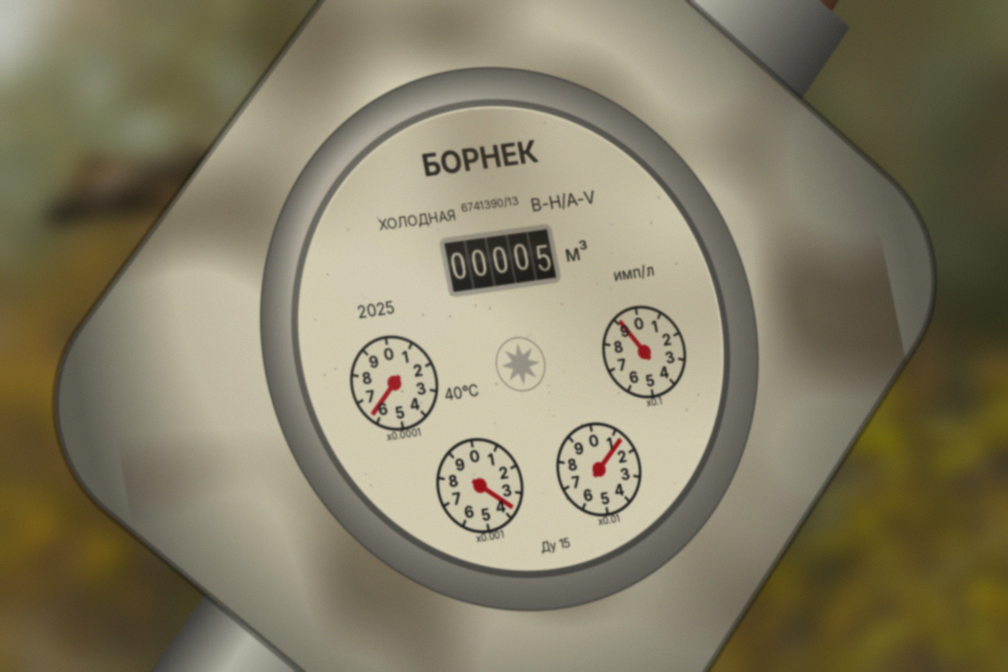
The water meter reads 4.9136 m³
